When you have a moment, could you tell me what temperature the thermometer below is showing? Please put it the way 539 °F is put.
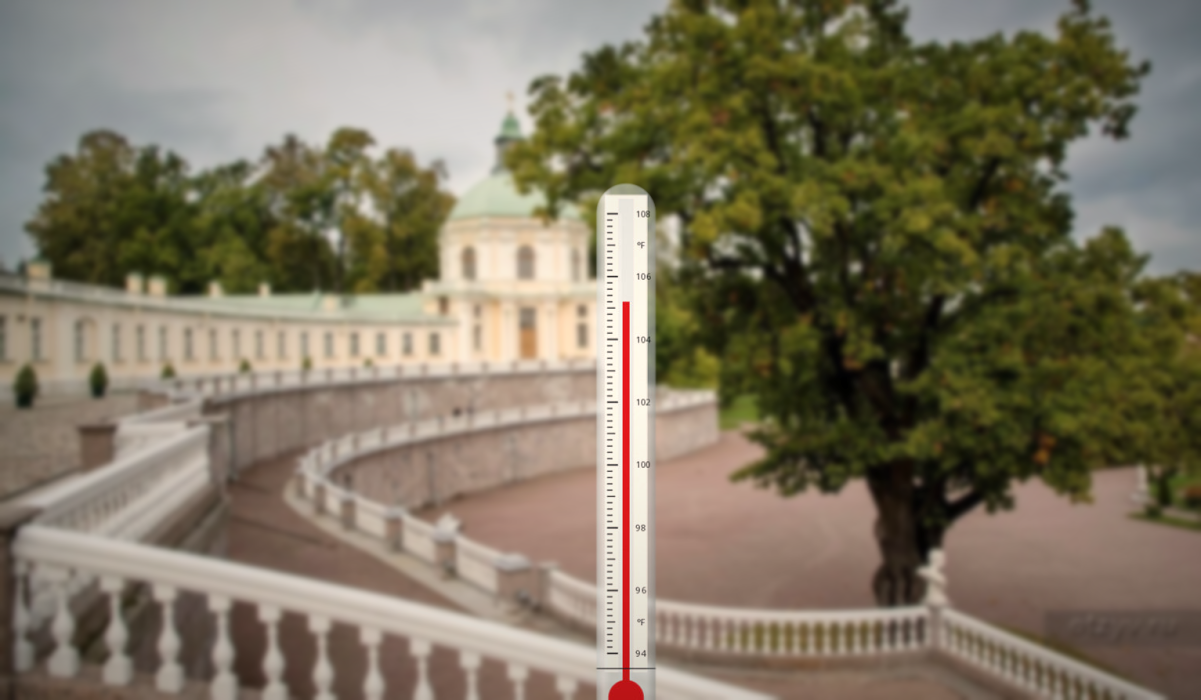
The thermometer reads 105.2 °F
